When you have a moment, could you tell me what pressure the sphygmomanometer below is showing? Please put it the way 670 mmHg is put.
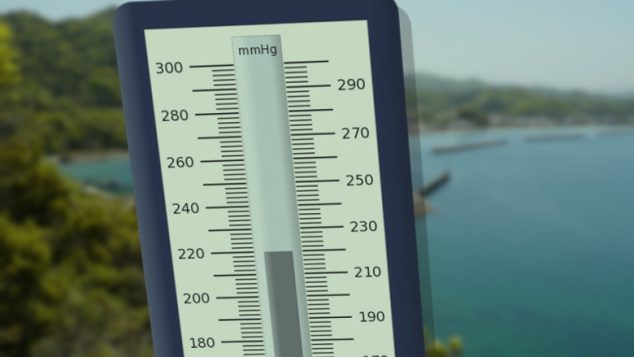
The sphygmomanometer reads 220 mmHg
